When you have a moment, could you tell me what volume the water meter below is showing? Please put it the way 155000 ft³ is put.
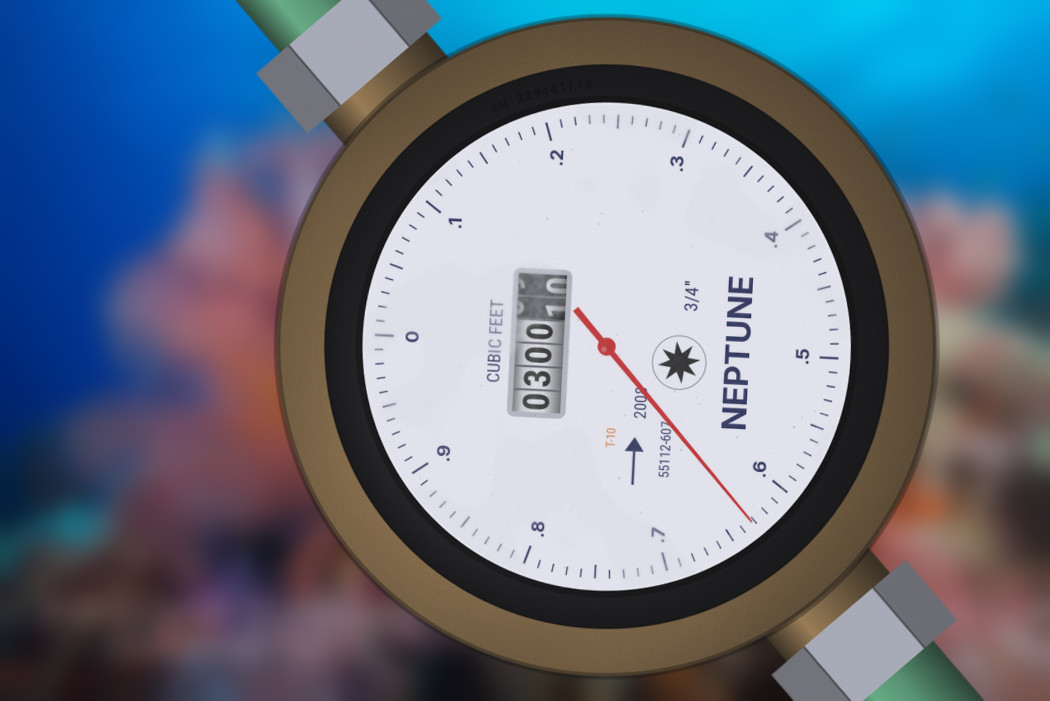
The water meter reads 30009.63 ft³
